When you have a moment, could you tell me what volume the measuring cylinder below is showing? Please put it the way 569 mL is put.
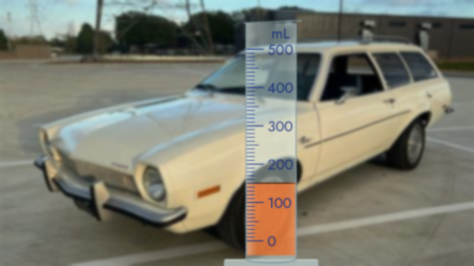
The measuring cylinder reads 150 mL
